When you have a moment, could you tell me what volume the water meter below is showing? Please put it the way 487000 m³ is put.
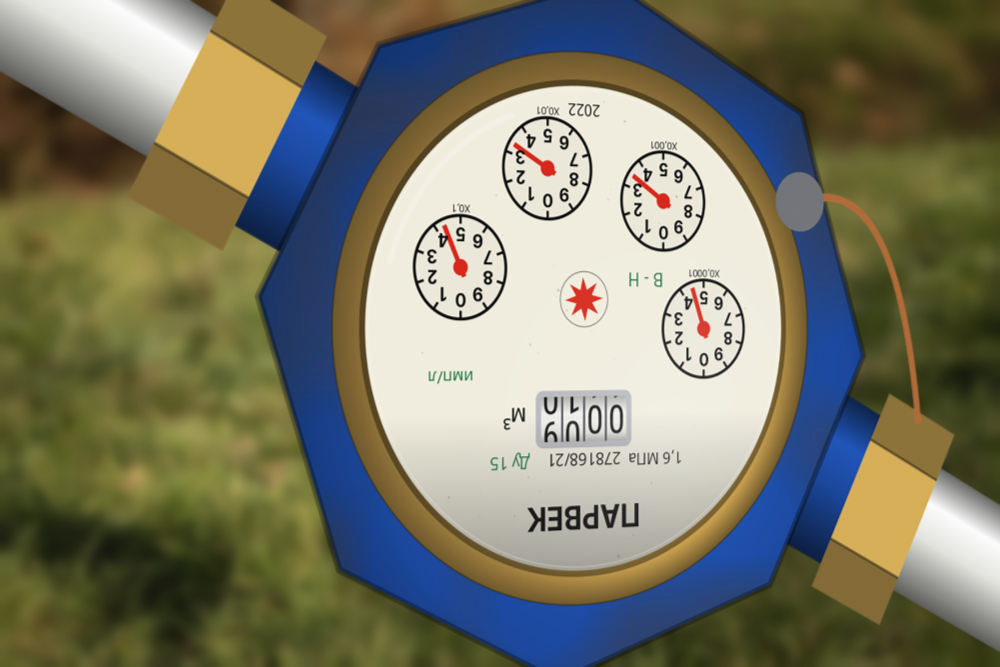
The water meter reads 9.4334 m³
